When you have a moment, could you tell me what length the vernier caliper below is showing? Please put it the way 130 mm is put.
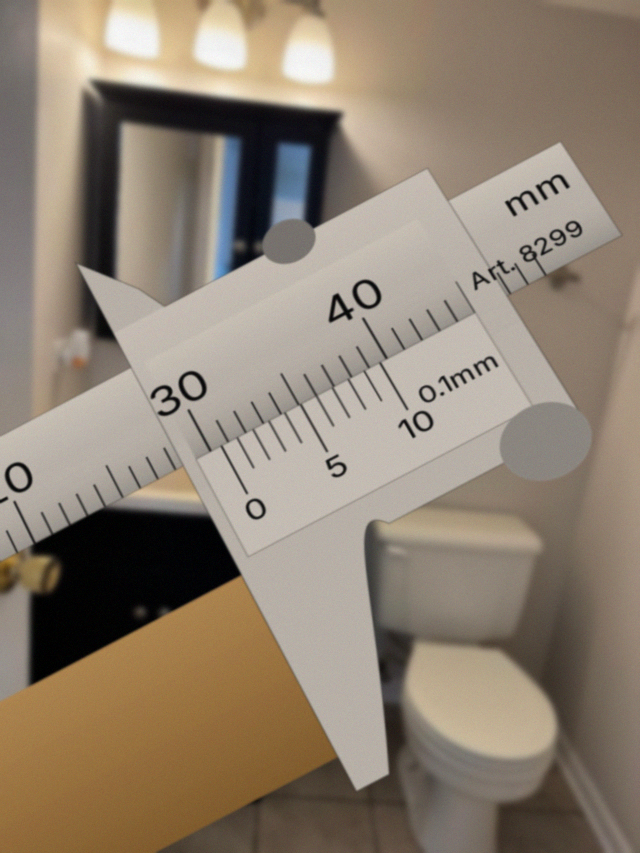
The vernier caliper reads 30.6 mm
